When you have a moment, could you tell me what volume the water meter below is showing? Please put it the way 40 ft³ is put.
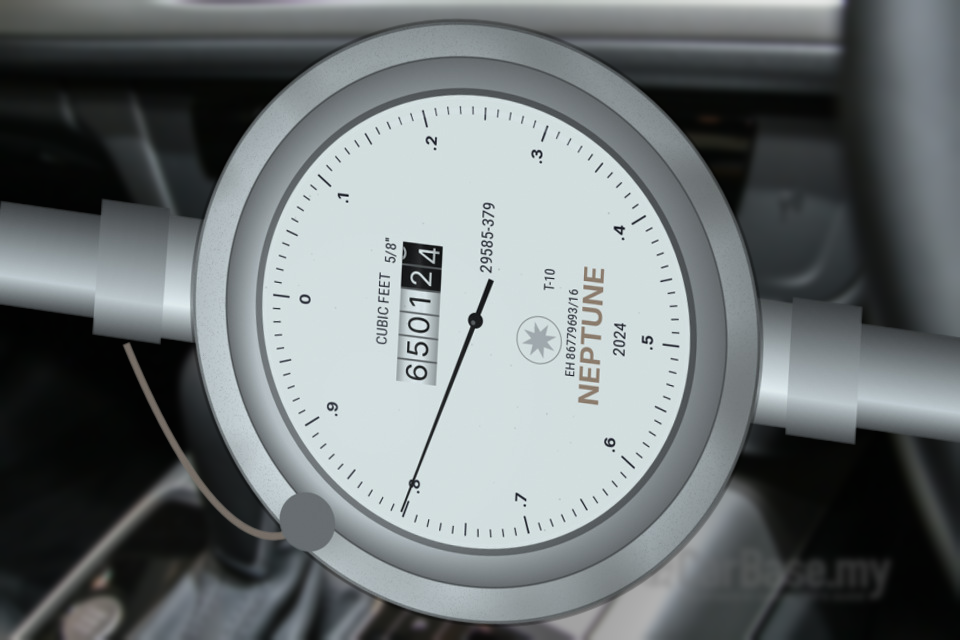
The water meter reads 650123.80 ft³
